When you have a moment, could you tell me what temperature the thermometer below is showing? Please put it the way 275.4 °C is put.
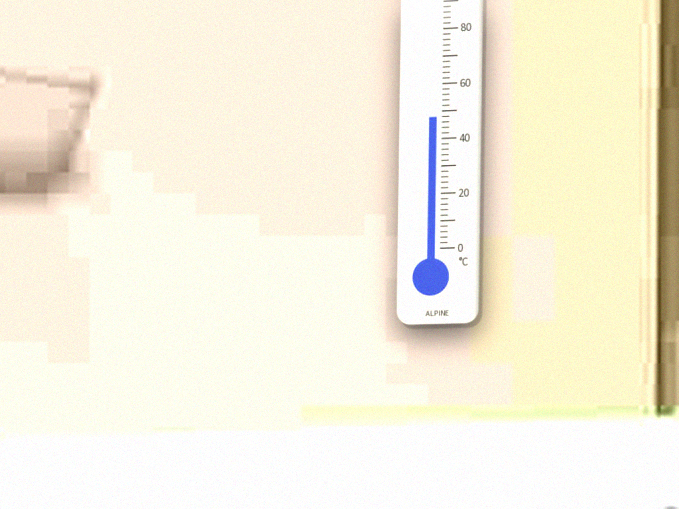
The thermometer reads 48 °C
